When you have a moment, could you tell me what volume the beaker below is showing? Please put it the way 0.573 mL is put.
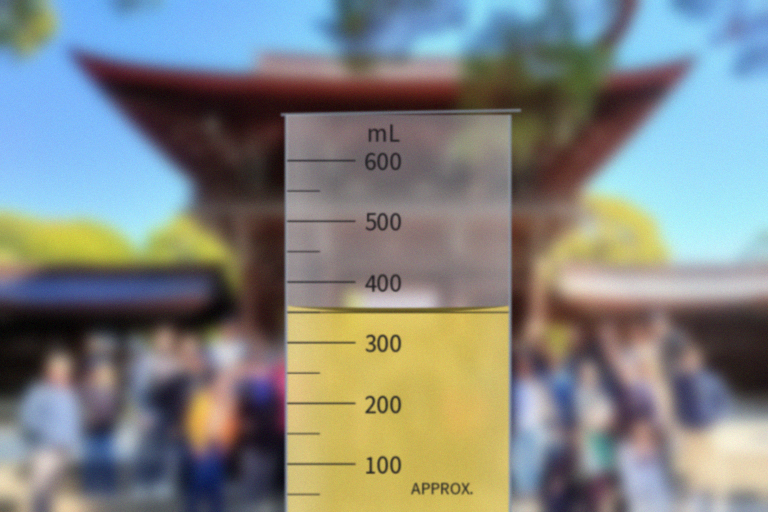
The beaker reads 350 mL
